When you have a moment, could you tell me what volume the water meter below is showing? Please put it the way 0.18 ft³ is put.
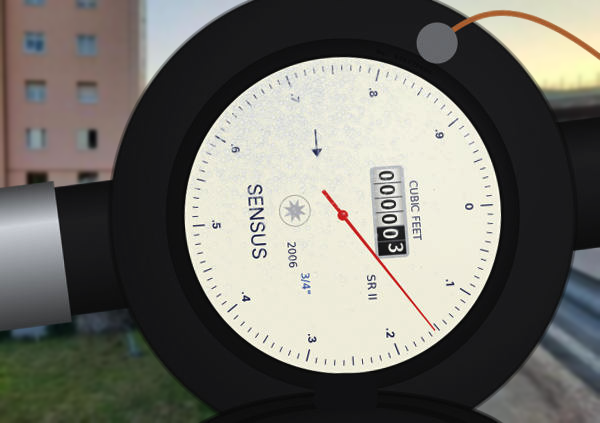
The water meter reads 3.15 ft³
